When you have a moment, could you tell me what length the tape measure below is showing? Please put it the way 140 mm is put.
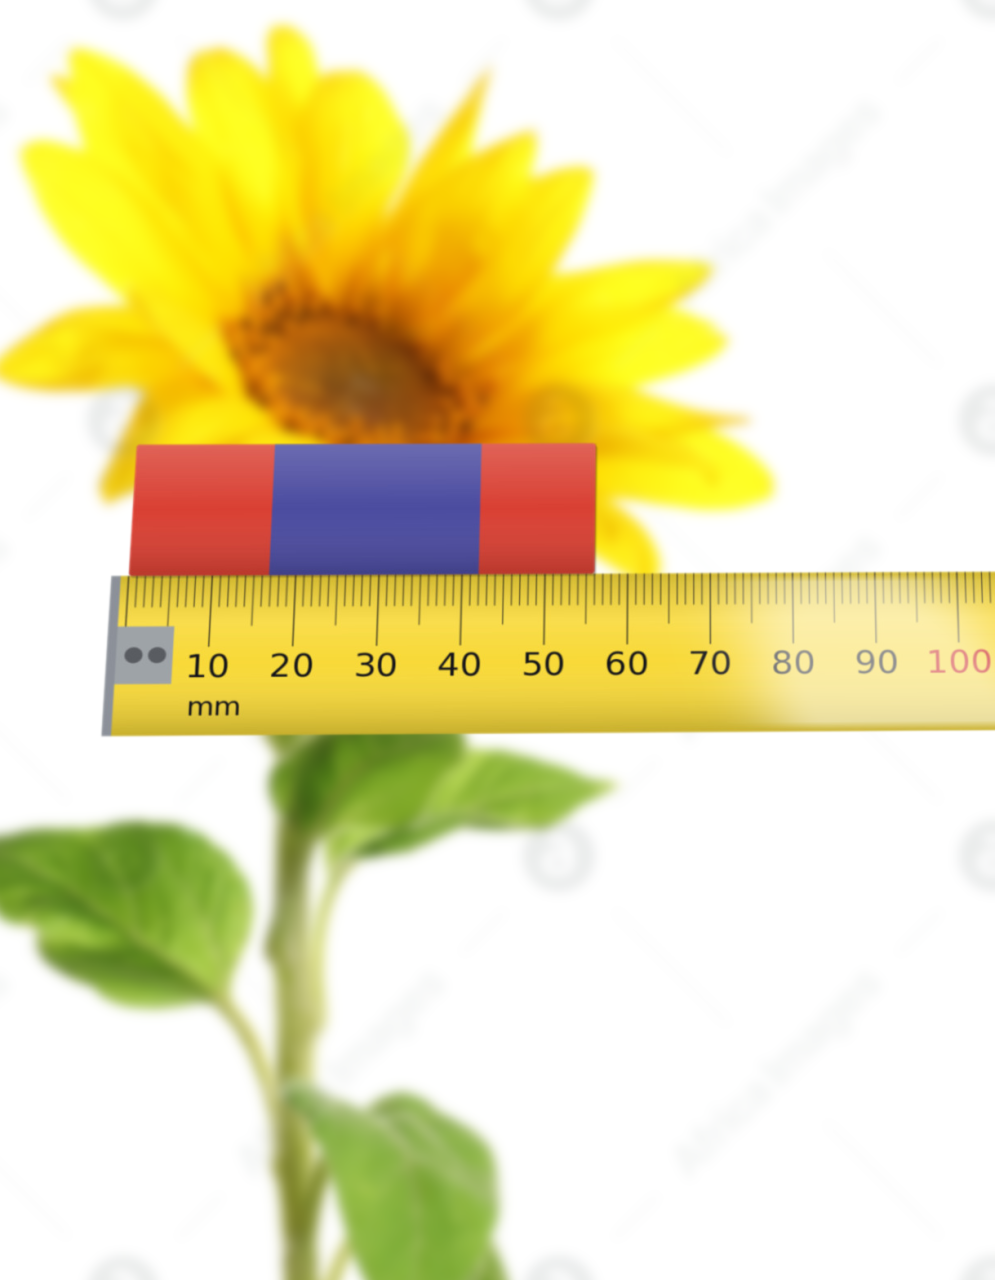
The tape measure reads 56 mm
